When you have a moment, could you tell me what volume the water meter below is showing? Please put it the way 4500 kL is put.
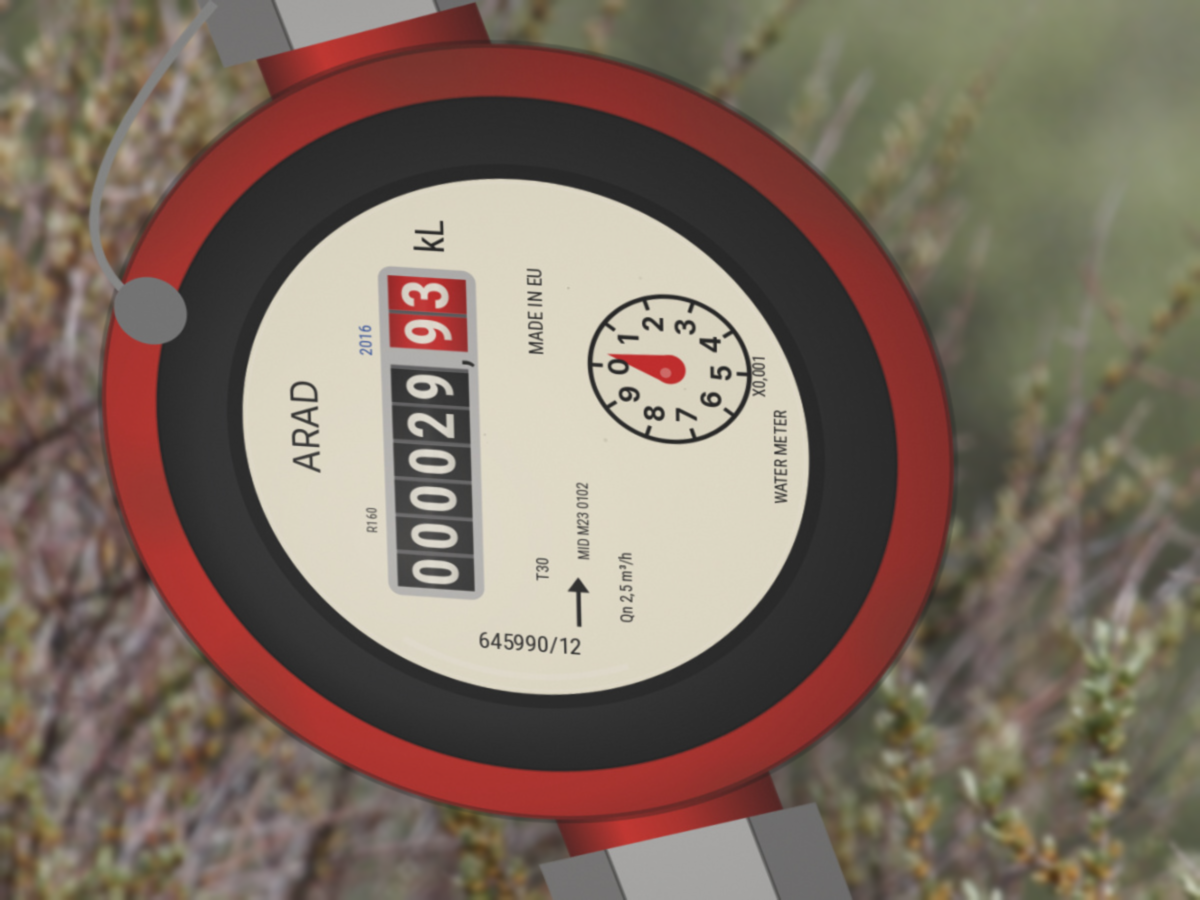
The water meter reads 29.930 kL
